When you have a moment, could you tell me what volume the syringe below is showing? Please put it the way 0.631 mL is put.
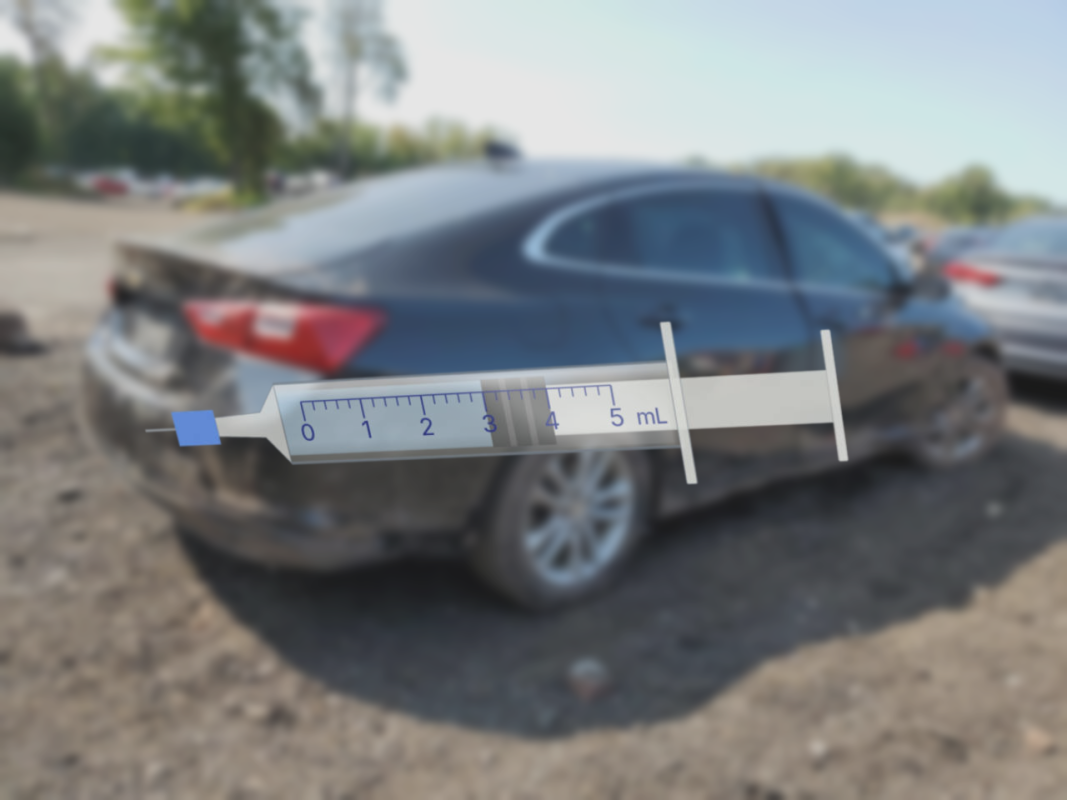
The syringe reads 3 mL
